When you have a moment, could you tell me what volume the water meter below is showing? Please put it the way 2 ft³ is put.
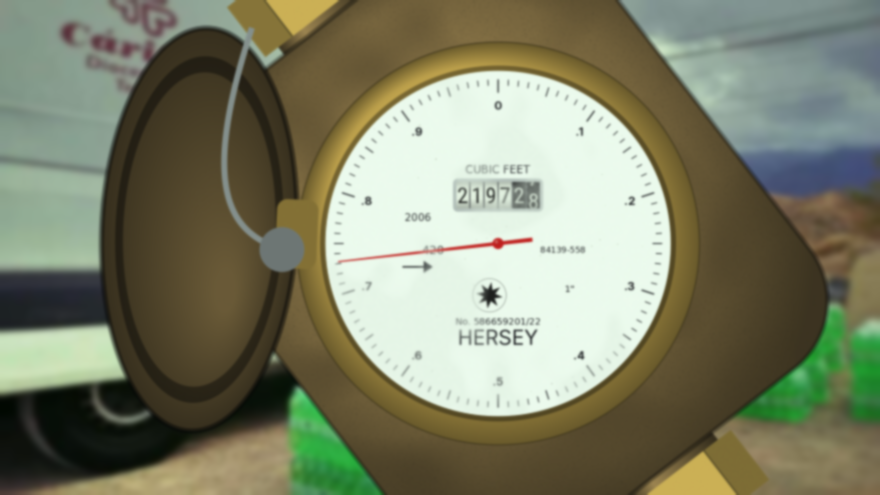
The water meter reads 219727.73 ft³
